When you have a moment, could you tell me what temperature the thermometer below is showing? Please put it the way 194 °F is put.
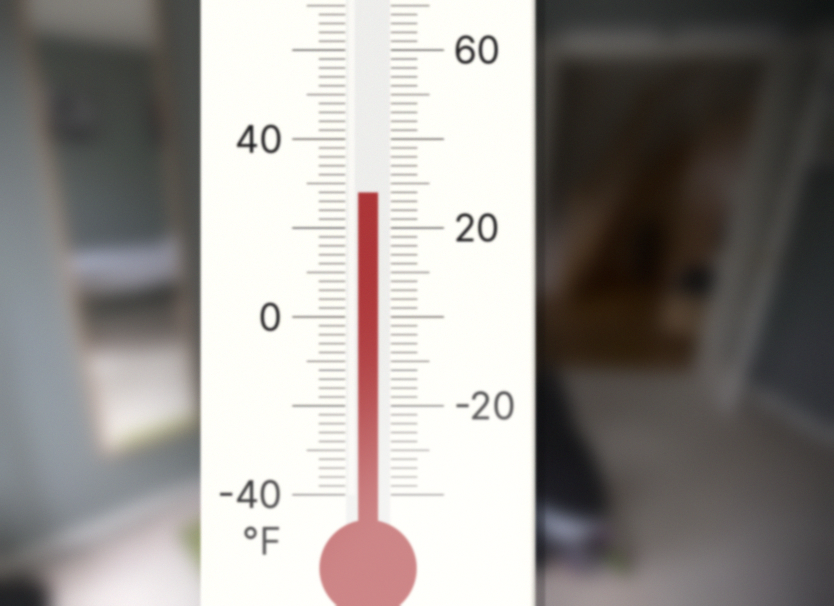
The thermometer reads 28 °F
